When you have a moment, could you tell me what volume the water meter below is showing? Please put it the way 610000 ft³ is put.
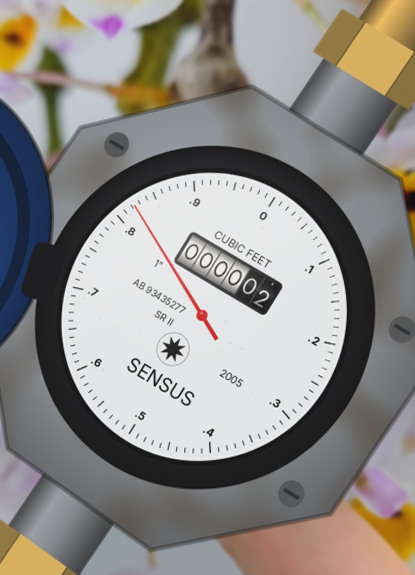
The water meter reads 1.82 ft³
